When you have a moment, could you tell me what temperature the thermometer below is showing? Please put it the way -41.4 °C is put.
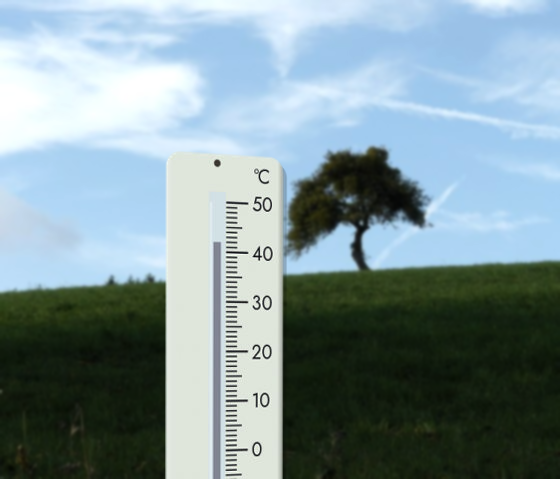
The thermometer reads 42 °C
